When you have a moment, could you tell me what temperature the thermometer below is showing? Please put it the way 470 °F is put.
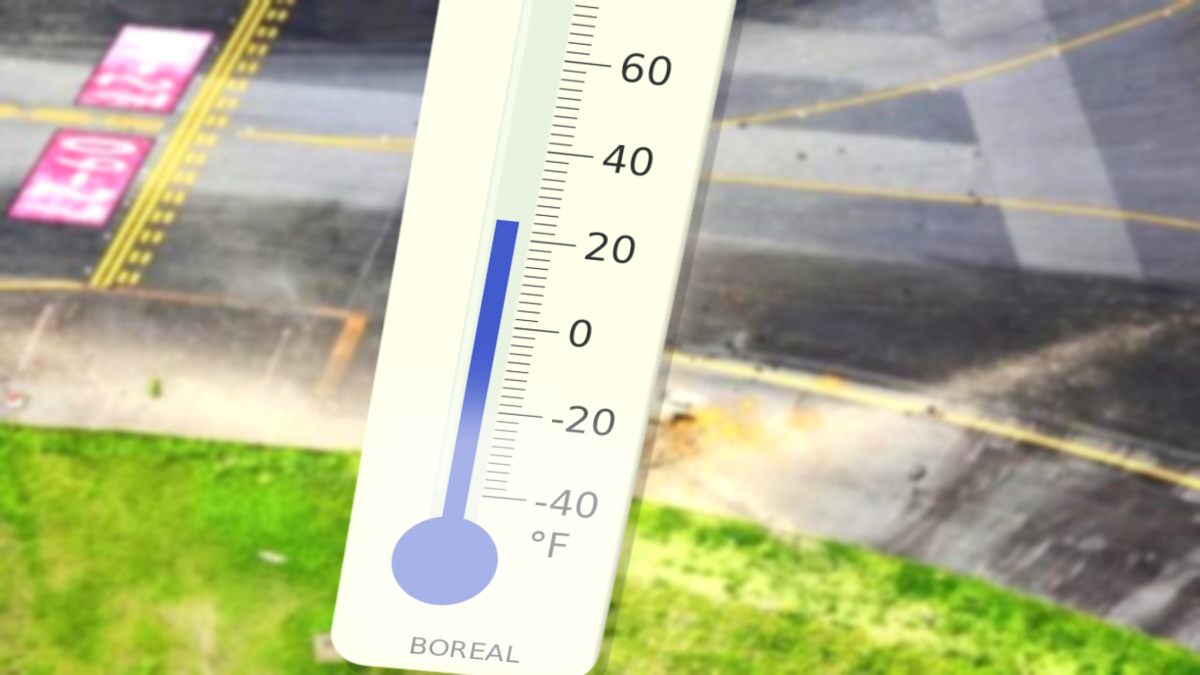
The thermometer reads 24 °F
